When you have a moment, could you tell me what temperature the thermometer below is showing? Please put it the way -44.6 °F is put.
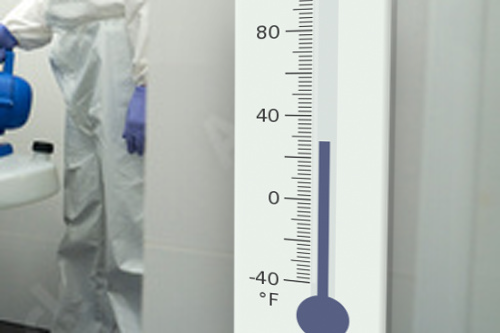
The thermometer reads 28 °F
